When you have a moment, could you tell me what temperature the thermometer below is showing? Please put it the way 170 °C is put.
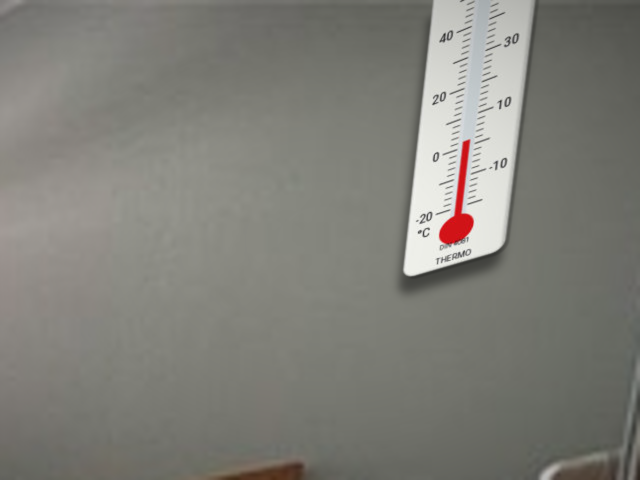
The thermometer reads 2 °C
